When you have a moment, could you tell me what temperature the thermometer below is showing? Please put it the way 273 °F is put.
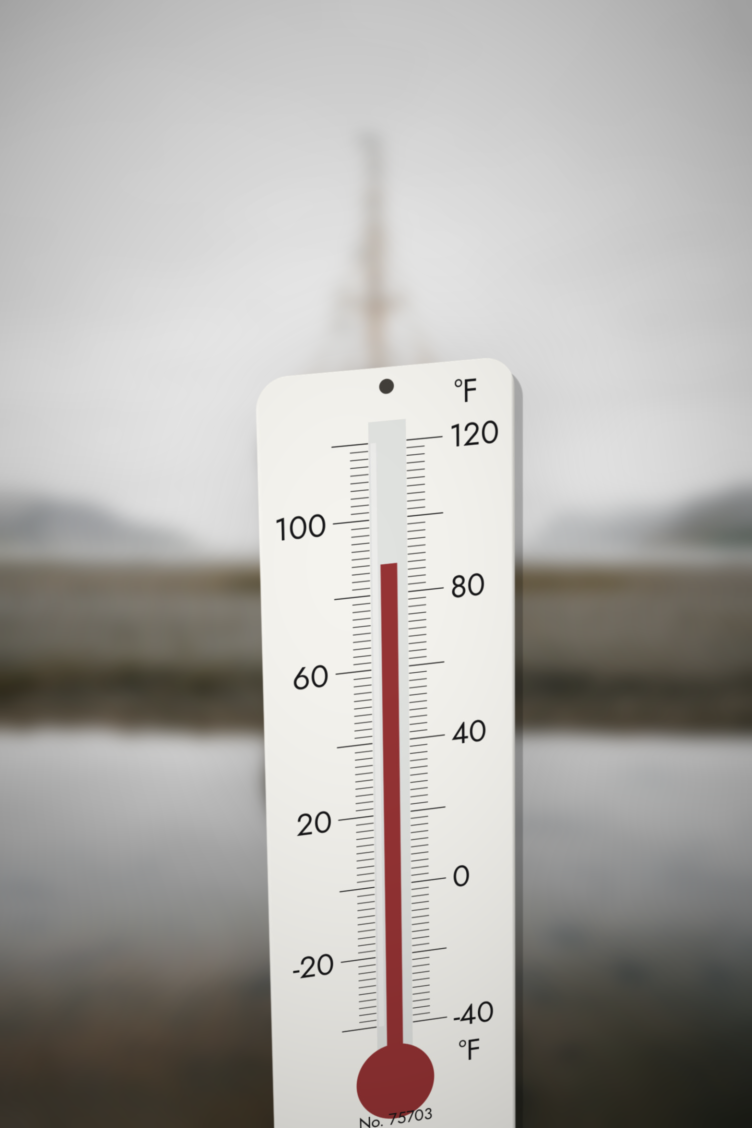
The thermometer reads 88 °F
